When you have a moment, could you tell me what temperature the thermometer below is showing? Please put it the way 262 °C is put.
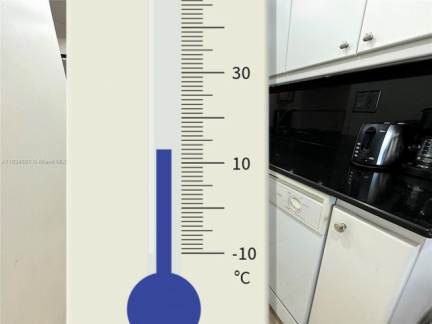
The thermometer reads 13 °C
